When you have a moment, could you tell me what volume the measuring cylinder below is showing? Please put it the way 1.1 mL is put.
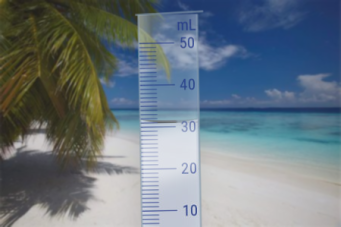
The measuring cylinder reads 31 mL
